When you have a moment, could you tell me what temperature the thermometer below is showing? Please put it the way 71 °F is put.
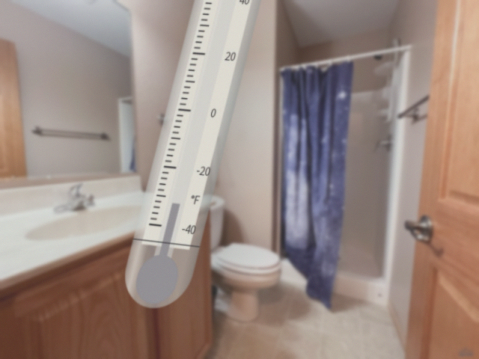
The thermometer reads -32 °F
